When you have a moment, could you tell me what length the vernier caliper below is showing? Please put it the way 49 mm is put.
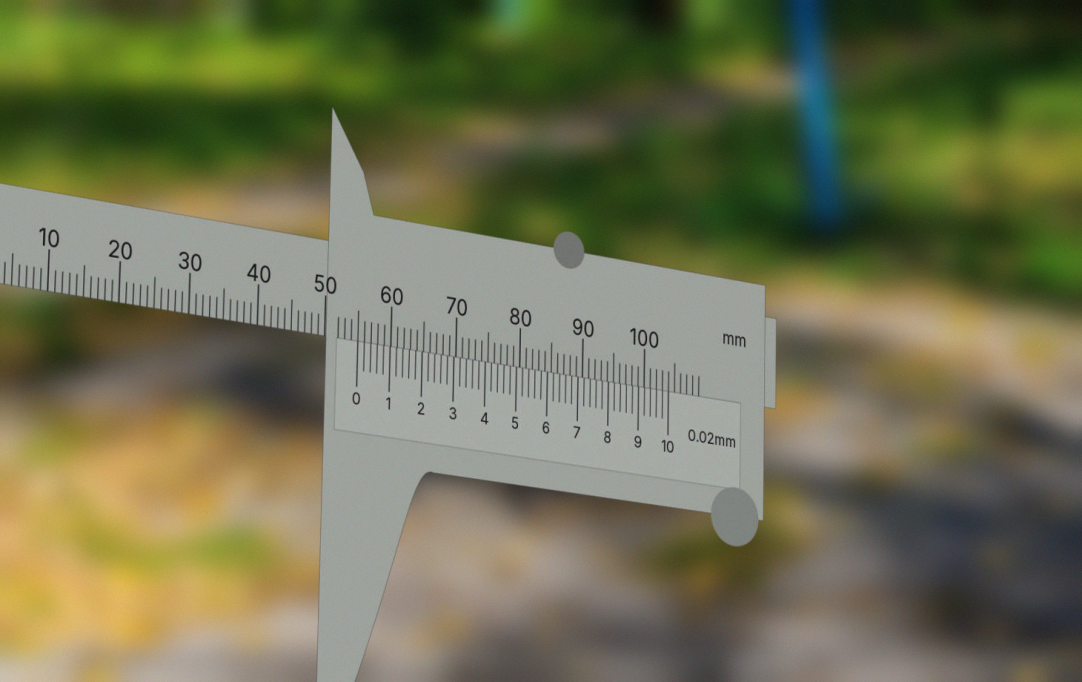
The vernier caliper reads 55.0 mm
